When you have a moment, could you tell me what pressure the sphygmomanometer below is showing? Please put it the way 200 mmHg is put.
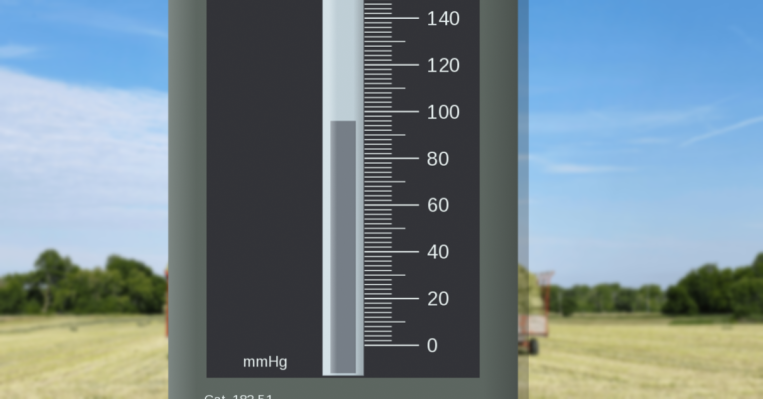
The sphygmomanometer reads 96 mmHg
